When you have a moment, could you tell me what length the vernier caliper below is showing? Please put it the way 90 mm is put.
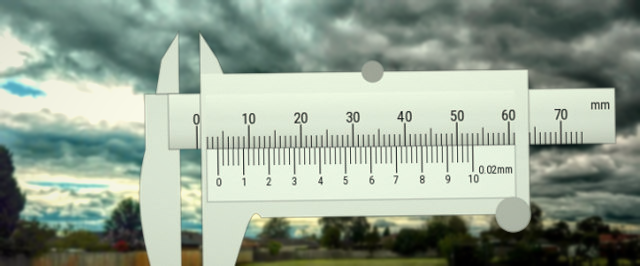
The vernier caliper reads 4.0 mm
